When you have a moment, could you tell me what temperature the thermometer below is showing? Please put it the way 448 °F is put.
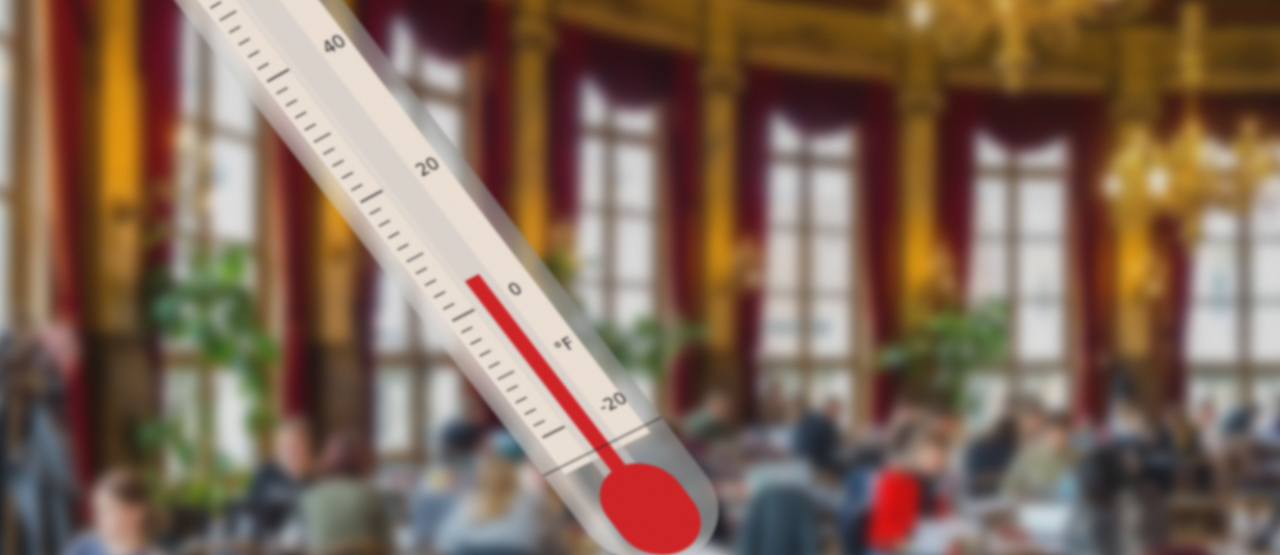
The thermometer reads 4 °F
